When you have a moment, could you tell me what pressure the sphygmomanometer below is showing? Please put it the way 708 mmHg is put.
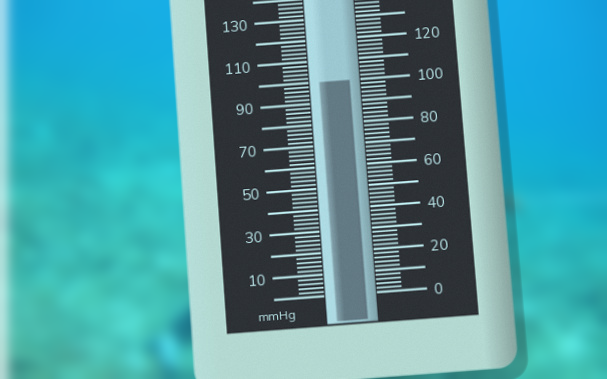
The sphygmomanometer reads 100 mmHg
